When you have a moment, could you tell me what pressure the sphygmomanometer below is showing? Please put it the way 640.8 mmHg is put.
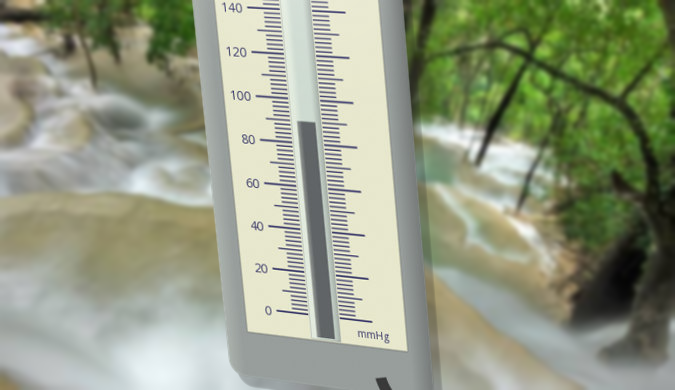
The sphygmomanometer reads 90 mmHg
